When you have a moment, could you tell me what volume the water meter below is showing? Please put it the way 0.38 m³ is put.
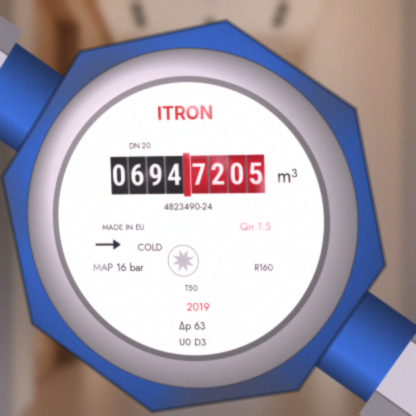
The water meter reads 694.7205 m³
